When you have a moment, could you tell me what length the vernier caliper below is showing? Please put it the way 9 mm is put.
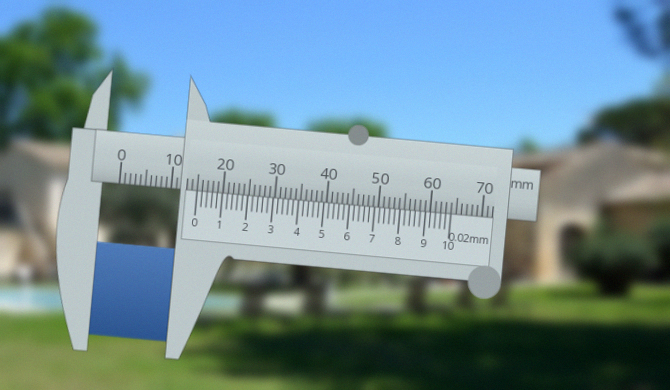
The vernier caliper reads 15.0 mm
